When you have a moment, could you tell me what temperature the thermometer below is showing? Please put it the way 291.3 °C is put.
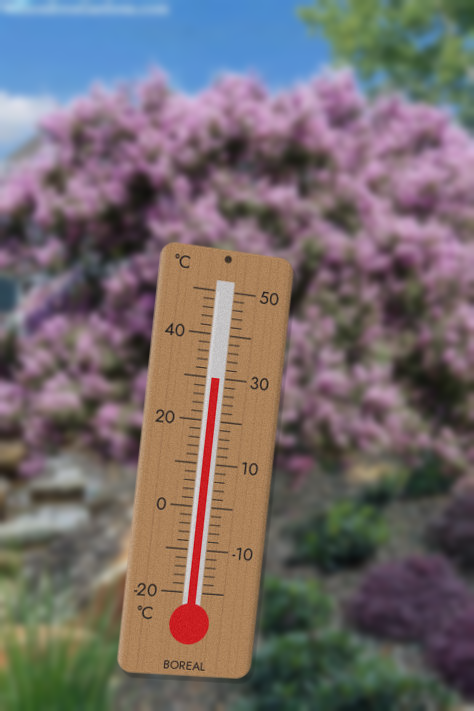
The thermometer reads 30 °C
